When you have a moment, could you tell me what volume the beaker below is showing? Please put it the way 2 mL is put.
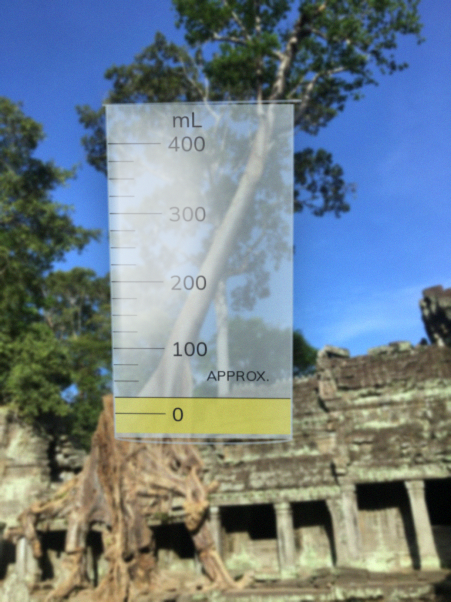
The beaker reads 25 mL
